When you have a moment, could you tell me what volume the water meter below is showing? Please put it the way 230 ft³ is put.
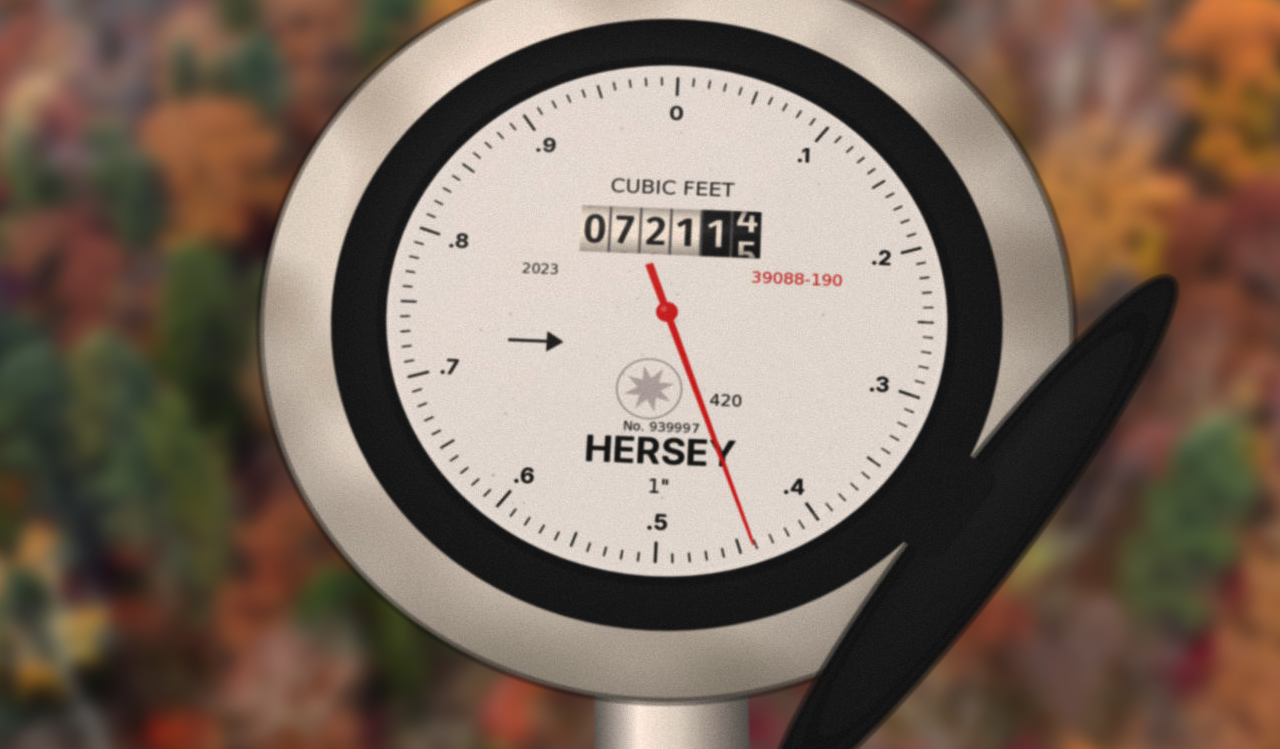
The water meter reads 72114.44 ft³
